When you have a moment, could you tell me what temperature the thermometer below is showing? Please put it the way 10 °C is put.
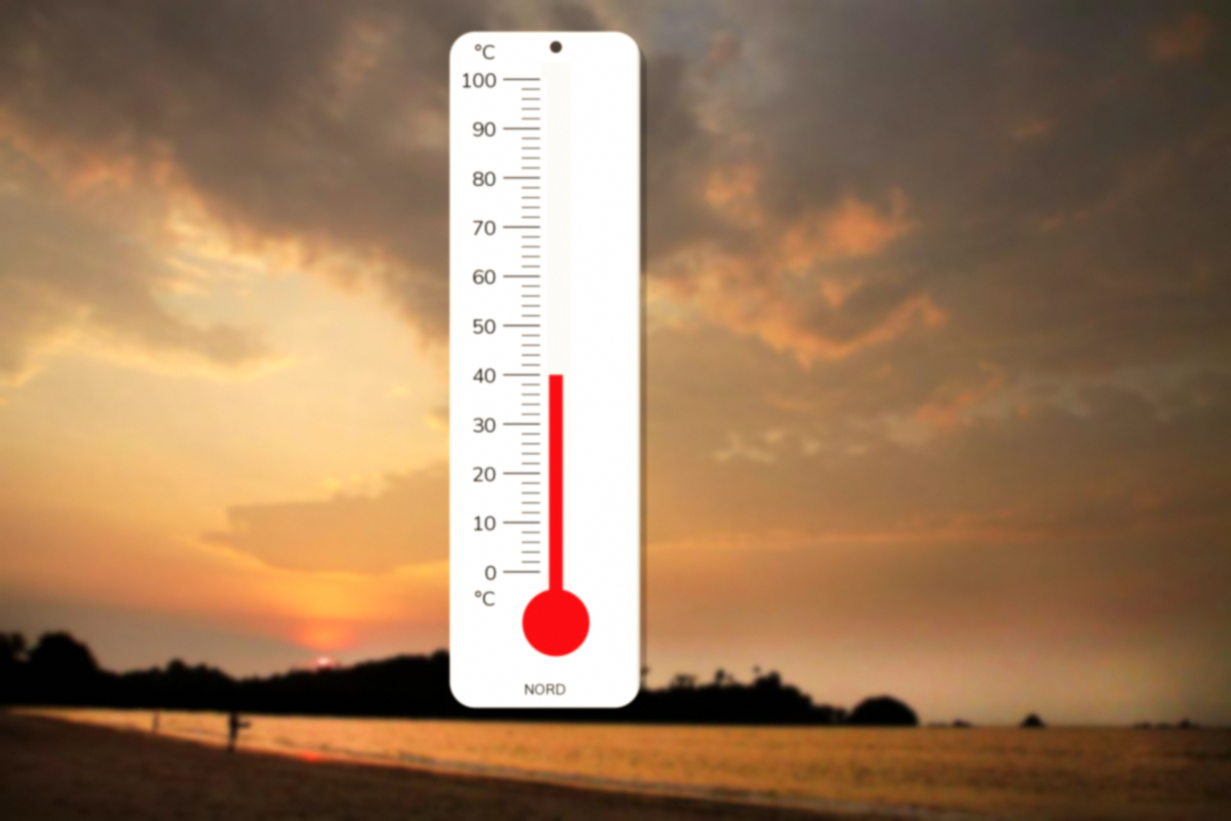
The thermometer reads 40 °C
